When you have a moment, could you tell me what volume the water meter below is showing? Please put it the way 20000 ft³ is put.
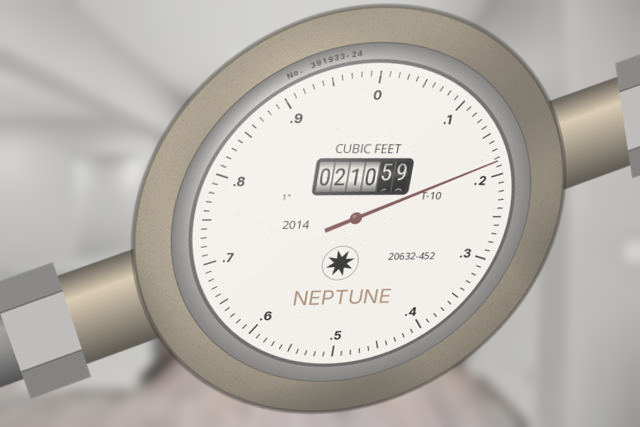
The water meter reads 21059.18 ft³
